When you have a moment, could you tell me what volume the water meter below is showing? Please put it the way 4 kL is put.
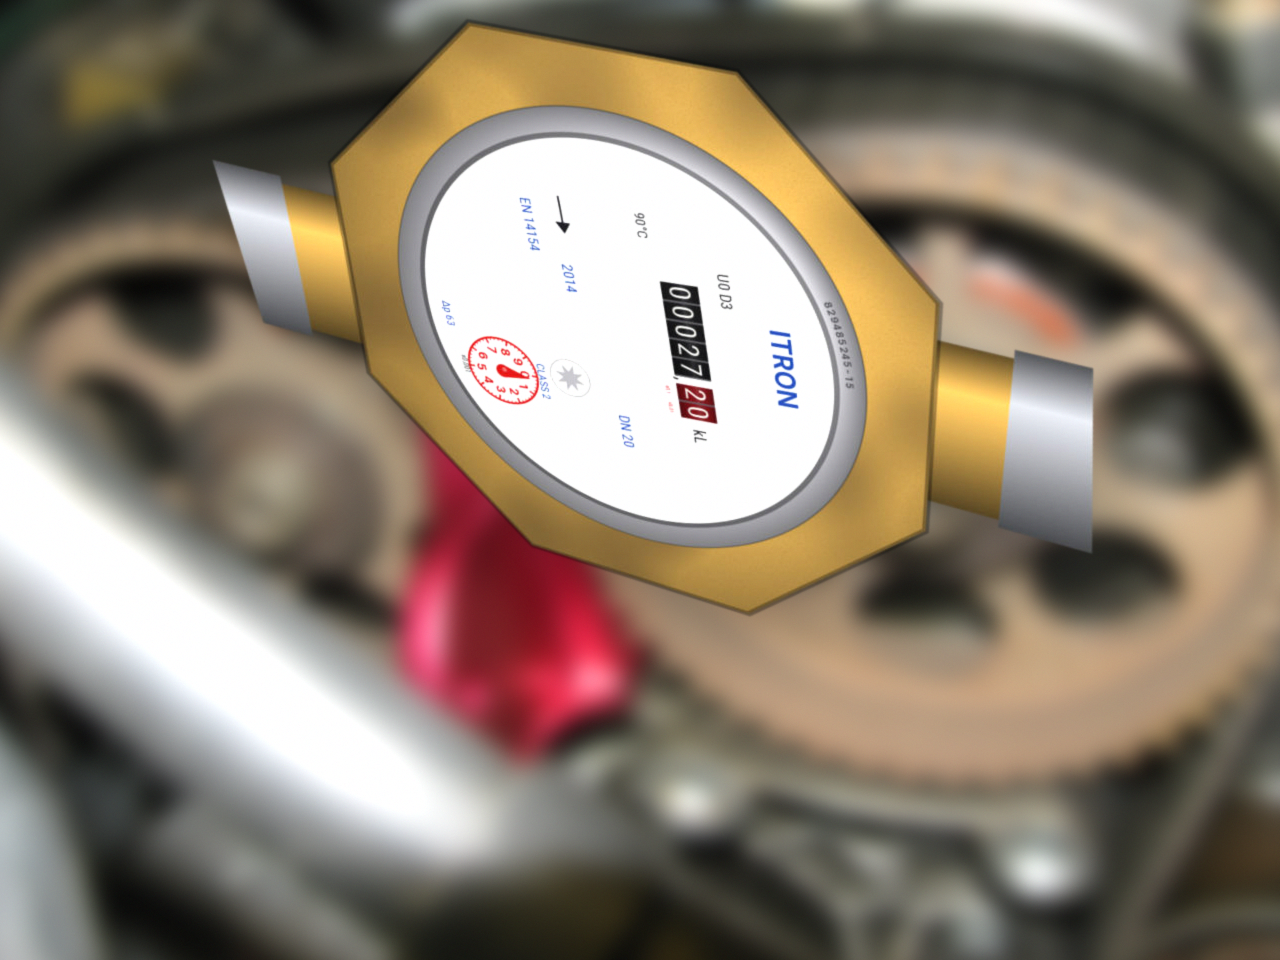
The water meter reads 27.200 kL
